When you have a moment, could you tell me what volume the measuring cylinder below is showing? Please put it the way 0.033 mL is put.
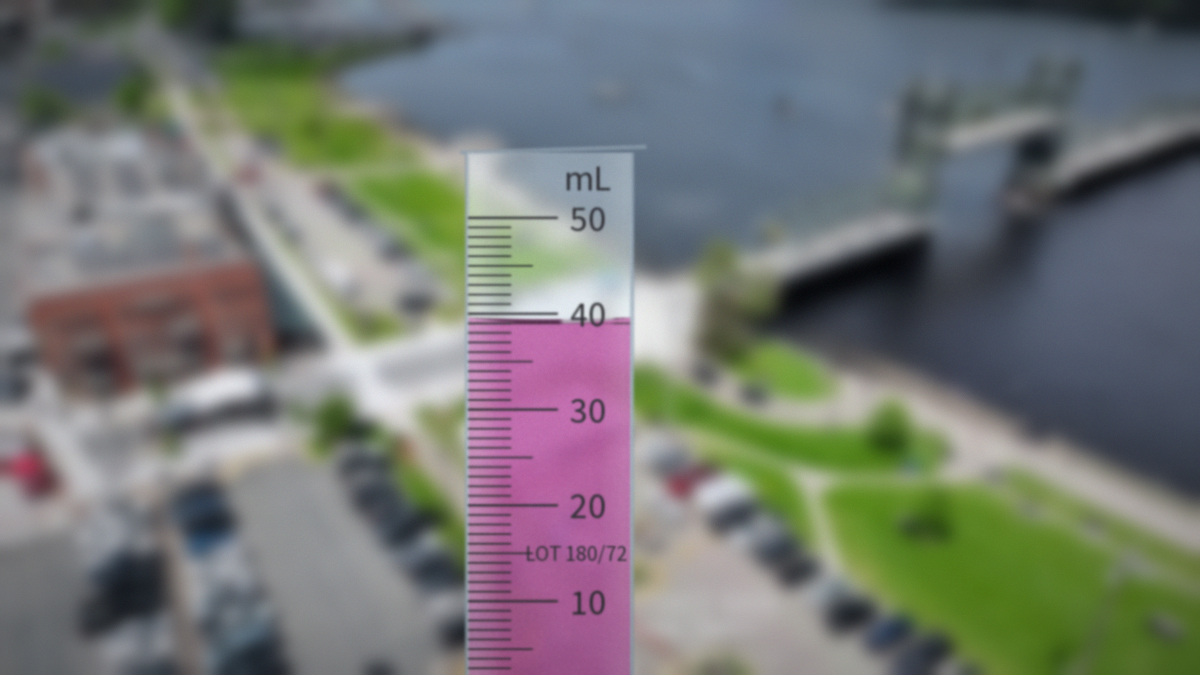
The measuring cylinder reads 39 mL
